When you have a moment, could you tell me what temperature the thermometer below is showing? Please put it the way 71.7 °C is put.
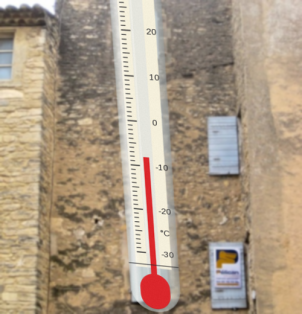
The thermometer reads -8 °C
